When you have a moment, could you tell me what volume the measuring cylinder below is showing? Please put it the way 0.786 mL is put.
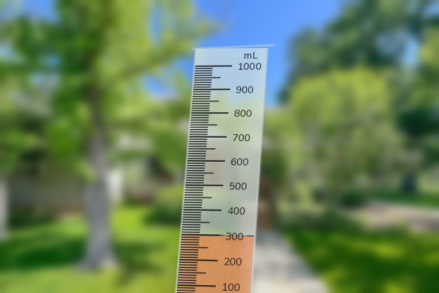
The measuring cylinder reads 300 mL
